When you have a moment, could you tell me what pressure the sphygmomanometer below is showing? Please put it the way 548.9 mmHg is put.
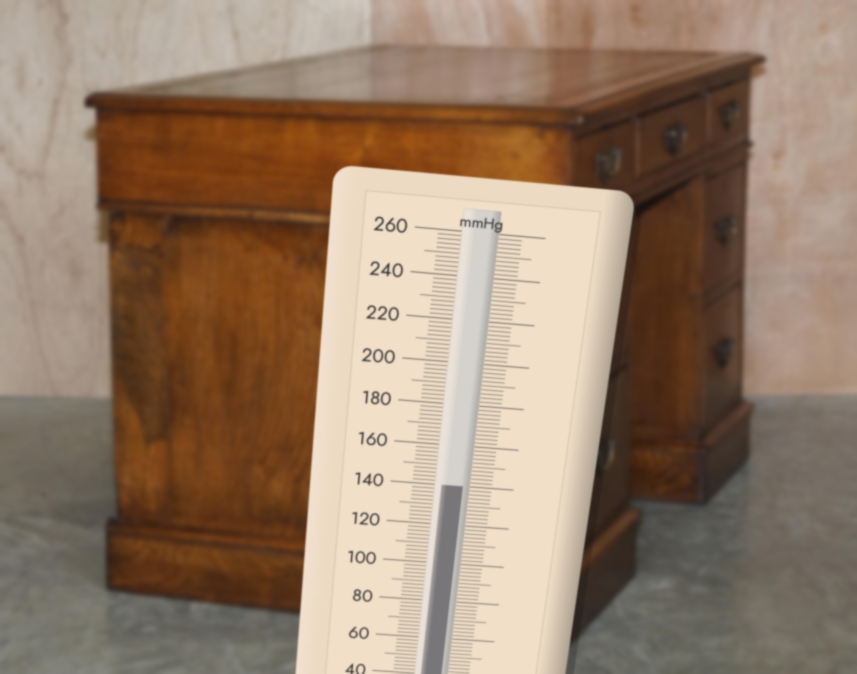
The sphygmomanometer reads 140 mmHg
